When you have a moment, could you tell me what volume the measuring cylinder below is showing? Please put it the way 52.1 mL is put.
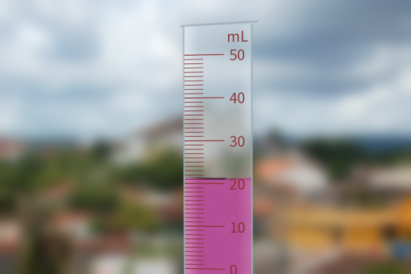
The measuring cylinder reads 21 mL
